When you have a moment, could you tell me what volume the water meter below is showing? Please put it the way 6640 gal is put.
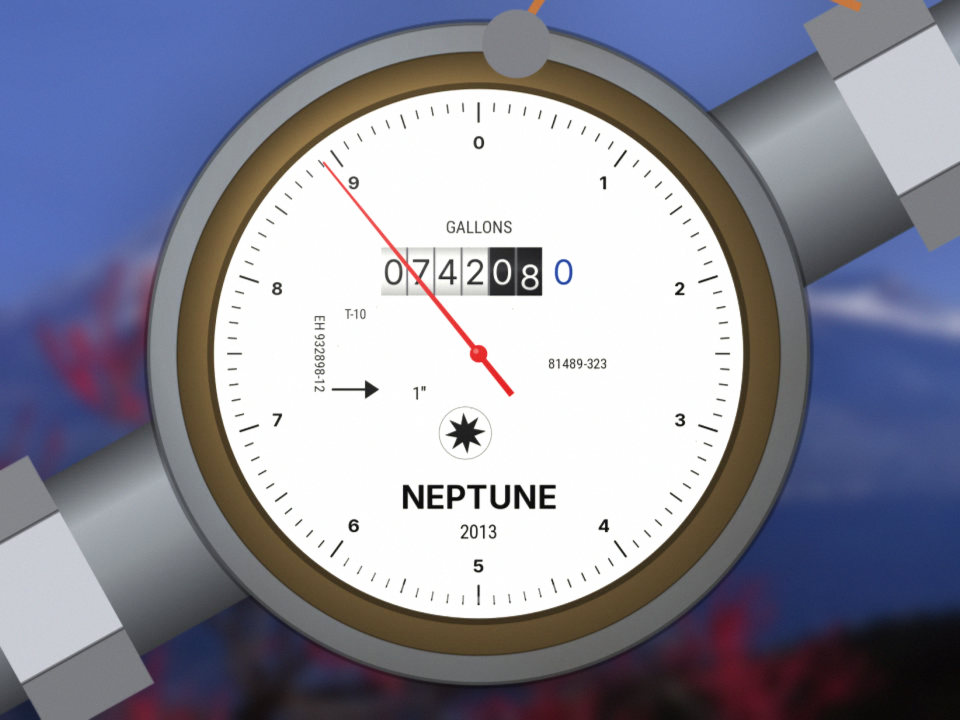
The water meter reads 742078.9 gal
